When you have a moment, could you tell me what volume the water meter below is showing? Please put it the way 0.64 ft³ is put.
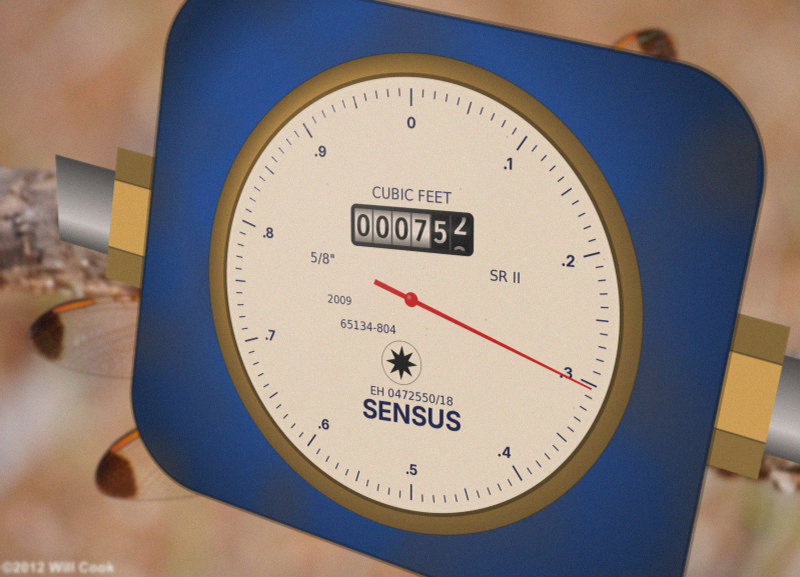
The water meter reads 752.30 ft³
